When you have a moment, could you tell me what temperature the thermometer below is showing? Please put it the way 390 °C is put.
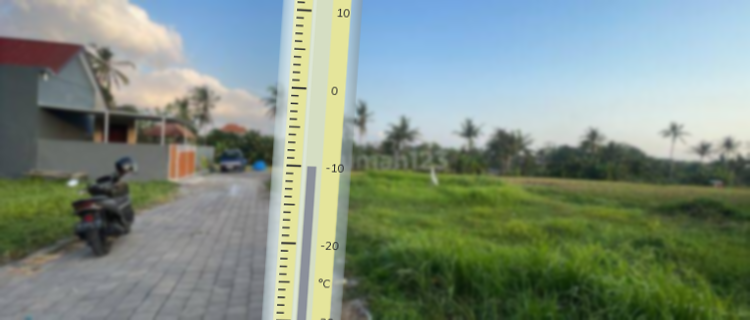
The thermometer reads -10 °C
